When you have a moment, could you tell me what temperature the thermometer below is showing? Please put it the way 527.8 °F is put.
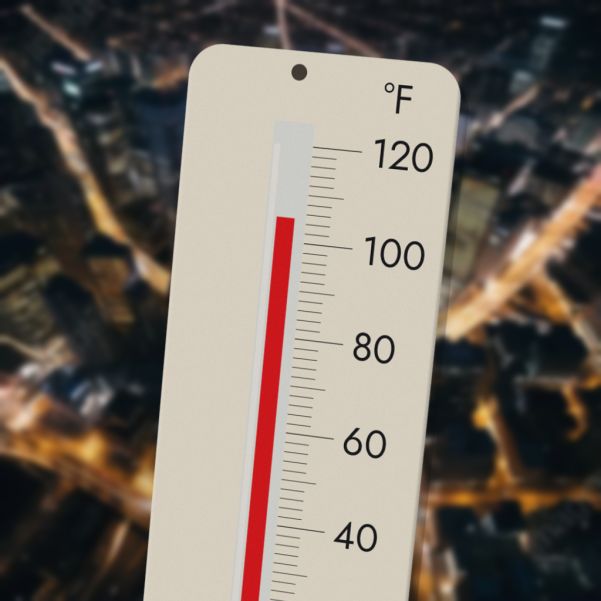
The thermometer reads 105 °F
